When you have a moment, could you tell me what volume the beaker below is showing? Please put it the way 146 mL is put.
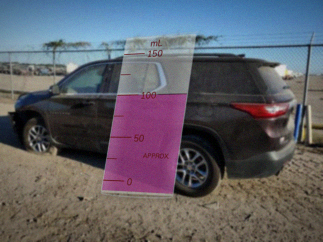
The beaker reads 100 mL
